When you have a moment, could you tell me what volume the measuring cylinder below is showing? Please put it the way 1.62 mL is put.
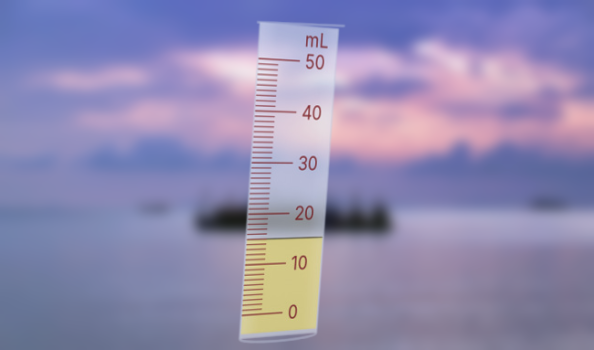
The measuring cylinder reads 15 mL
